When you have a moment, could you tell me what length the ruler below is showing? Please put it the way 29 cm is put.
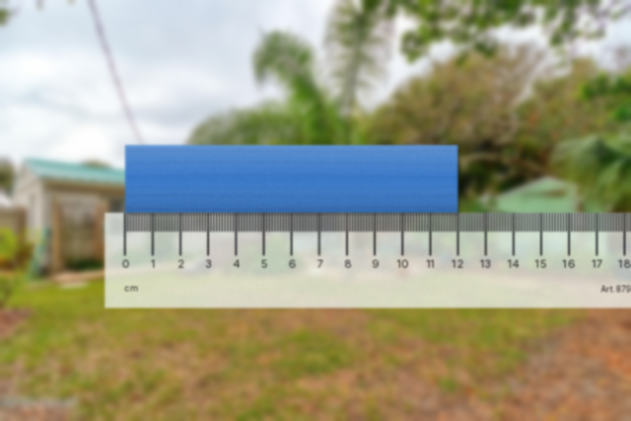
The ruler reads 12 cm
